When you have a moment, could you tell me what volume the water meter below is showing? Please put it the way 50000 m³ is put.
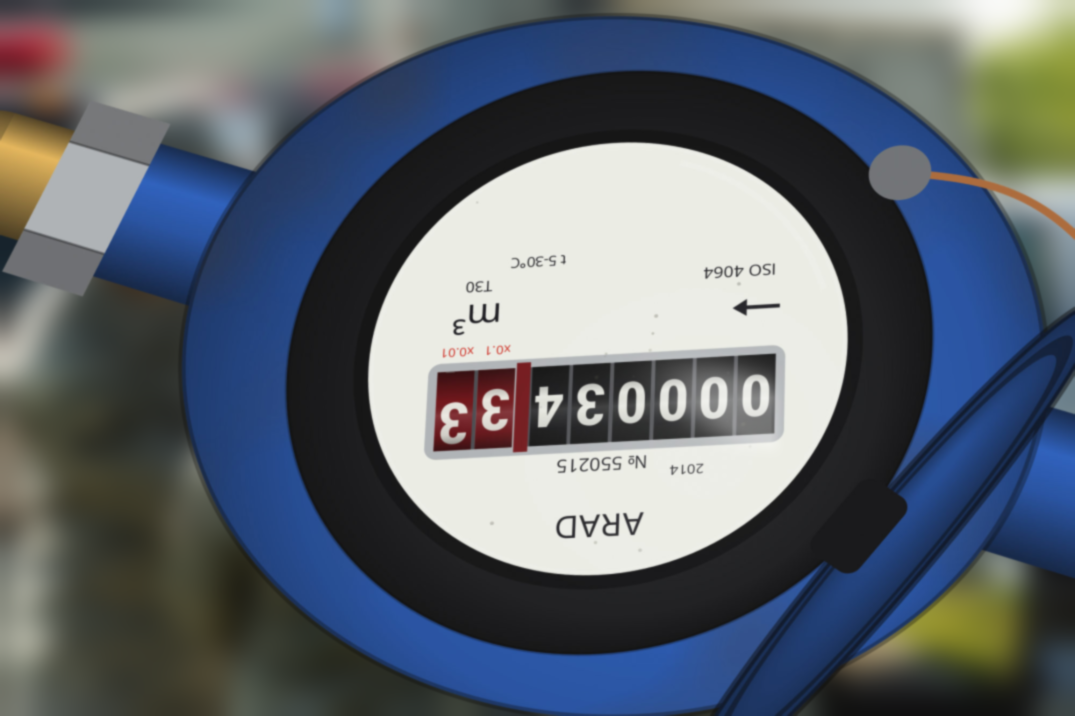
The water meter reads 34.33 m³
